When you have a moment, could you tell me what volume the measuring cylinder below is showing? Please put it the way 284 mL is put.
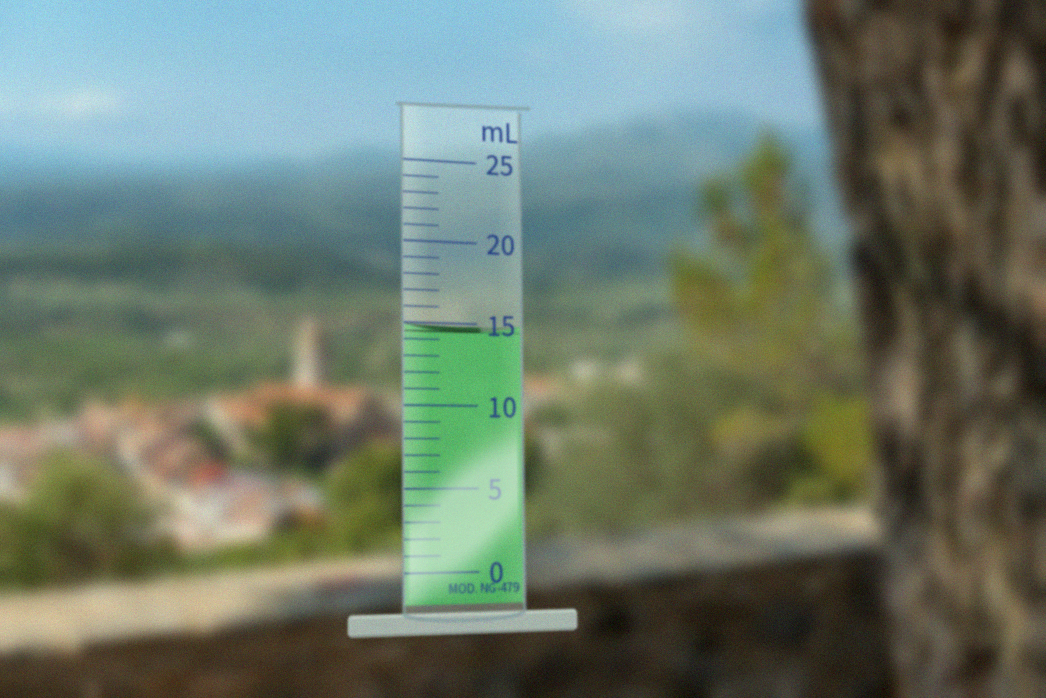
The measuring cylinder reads 14.5 mL
